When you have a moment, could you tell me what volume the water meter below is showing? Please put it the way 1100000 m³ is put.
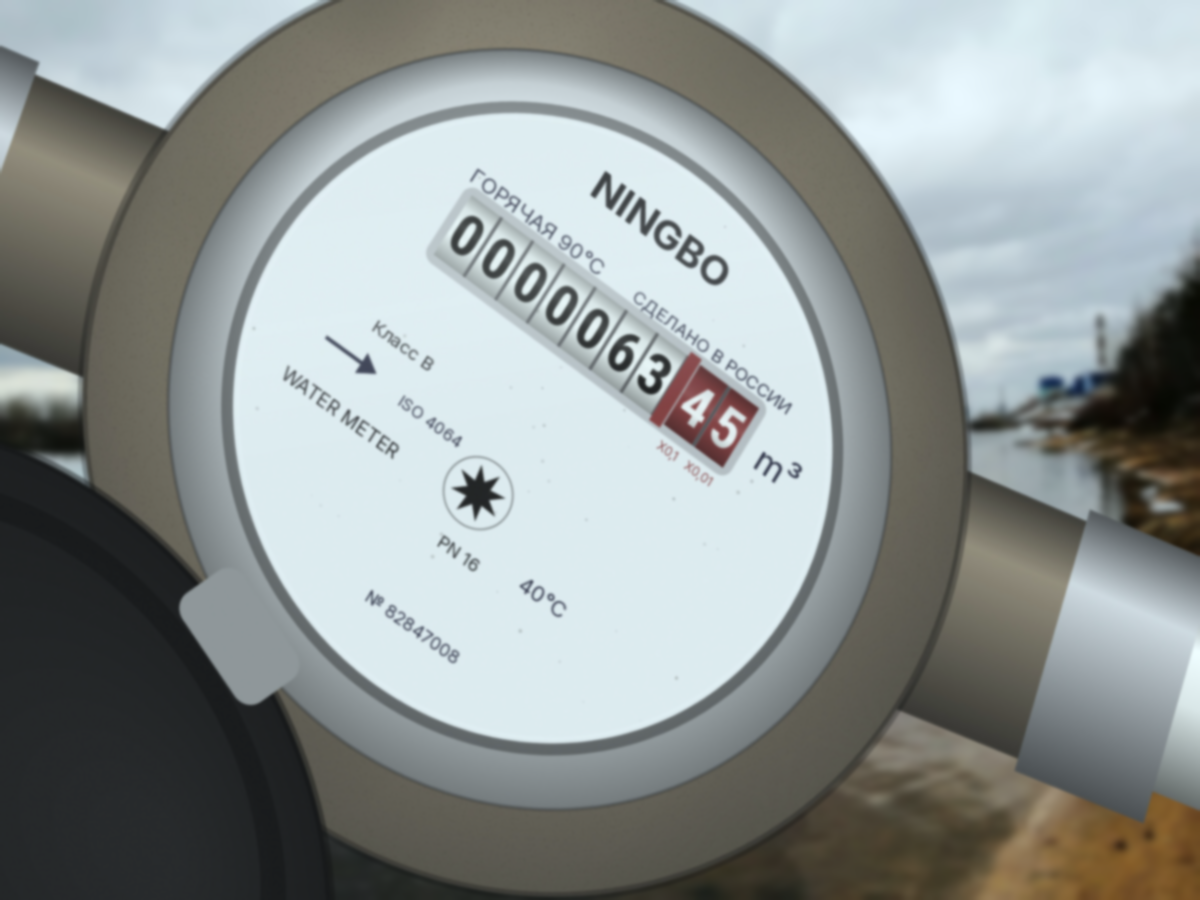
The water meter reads 63.45 m³
